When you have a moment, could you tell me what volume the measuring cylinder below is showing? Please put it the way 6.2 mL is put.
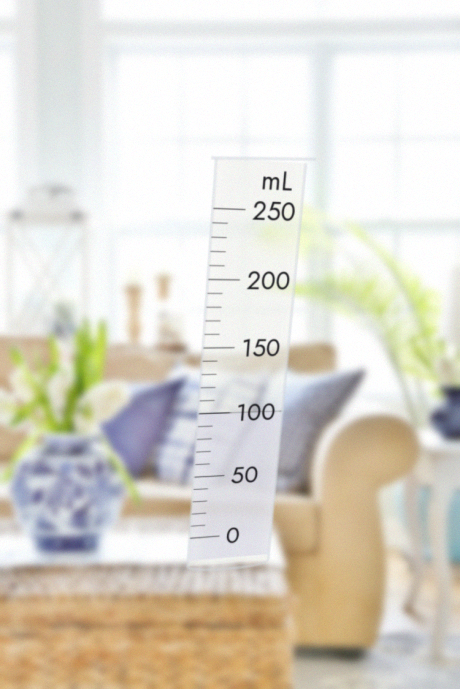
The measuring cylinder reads 100 mL
